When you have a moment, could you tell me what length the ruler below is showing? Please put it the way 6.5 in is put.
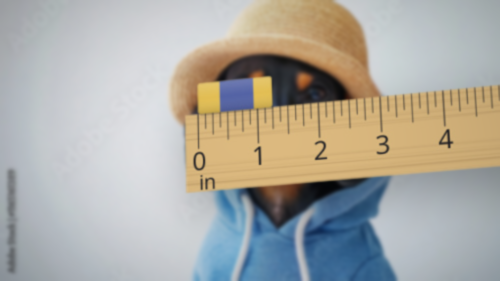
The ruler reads 1.25 in
